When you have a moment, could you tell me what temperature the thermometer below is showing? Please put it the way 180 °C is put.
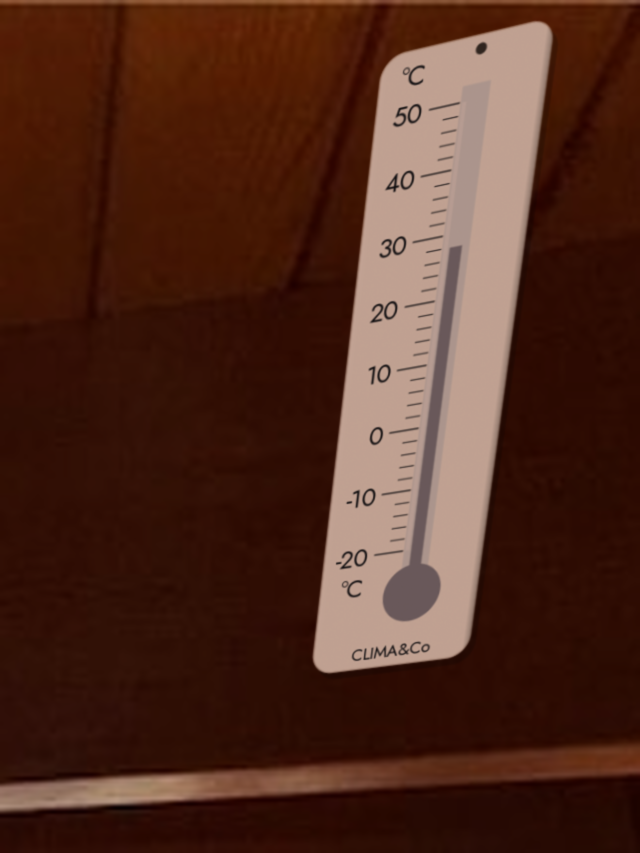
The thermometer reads 28 °C
